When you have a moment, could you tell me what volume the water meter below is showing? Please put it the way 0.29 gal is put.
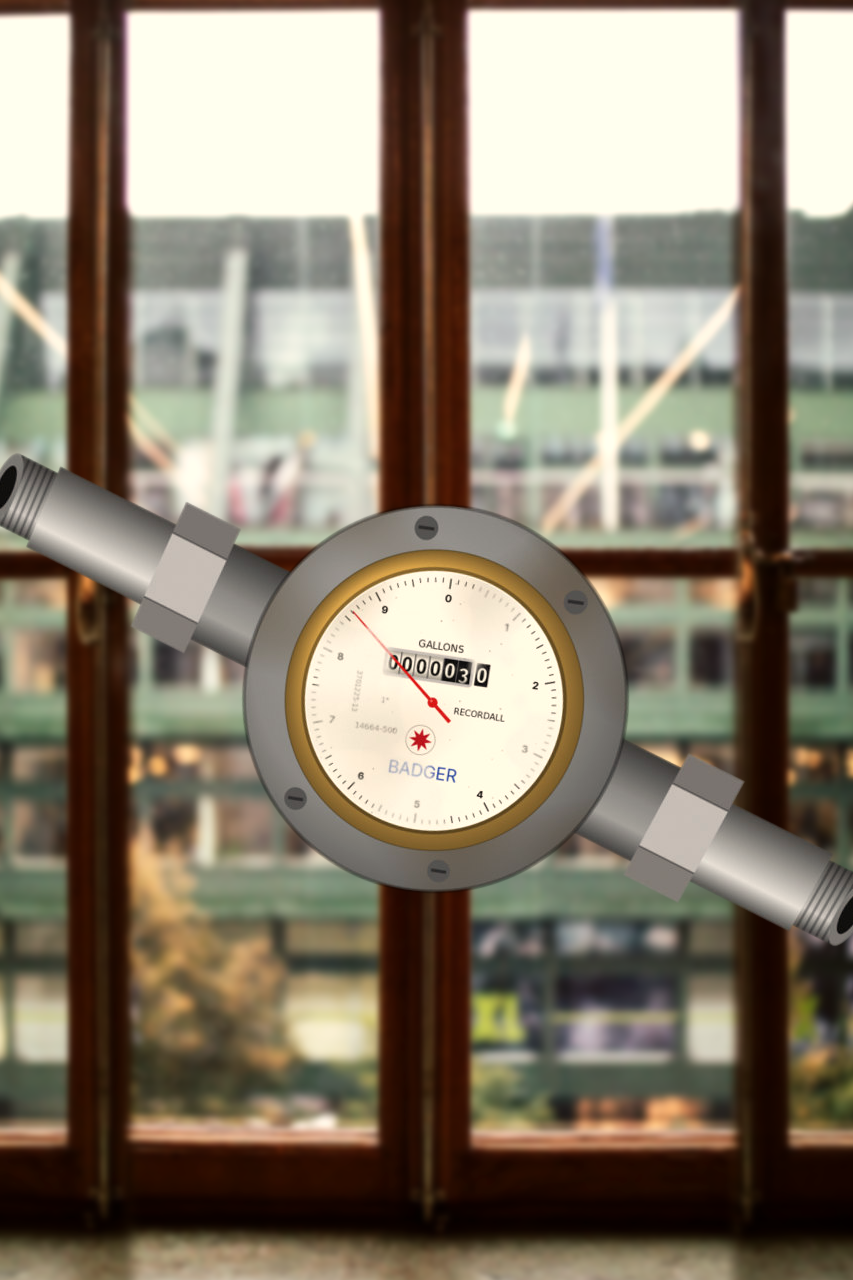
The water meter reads 28.6 gal
